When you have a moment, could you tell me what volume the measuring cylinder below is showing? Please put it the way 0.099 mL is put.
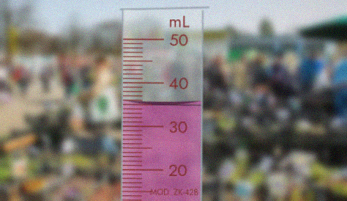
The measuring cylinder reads 35 mL
